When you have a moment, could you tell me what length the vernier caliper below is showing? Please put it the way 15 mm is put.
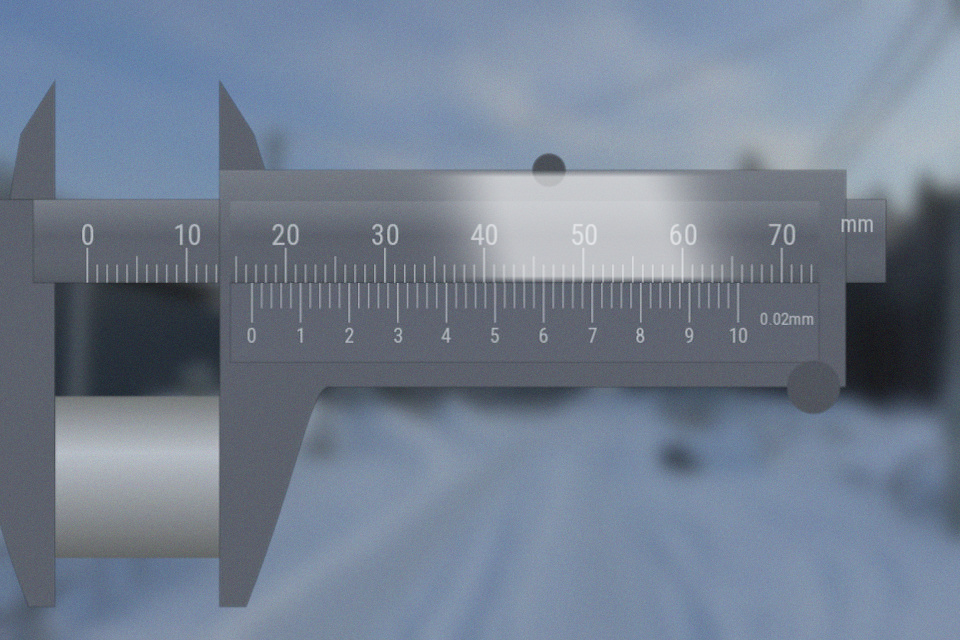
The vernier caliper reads 16.6 mm
